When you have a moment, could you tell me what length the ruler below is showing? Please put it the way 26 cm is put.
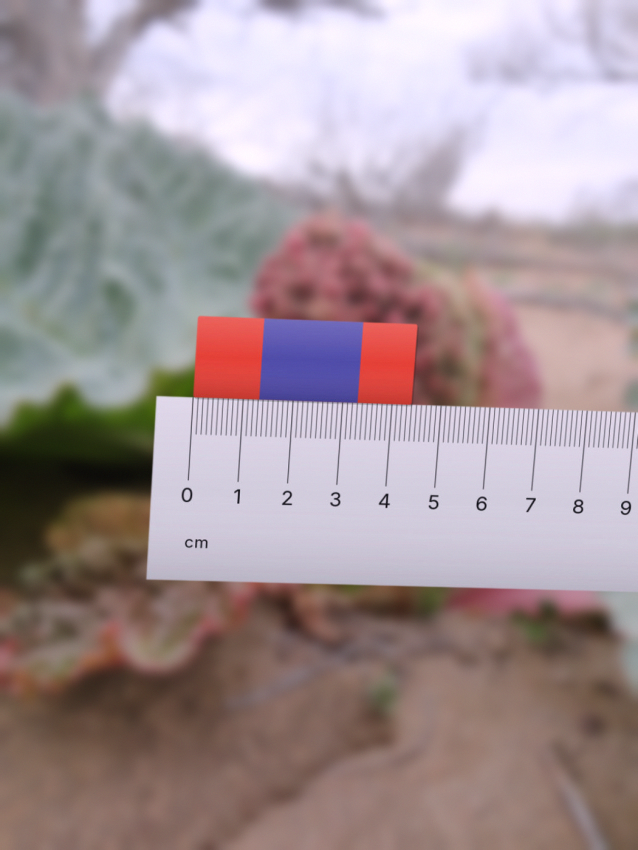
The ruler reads 4.4 cm
